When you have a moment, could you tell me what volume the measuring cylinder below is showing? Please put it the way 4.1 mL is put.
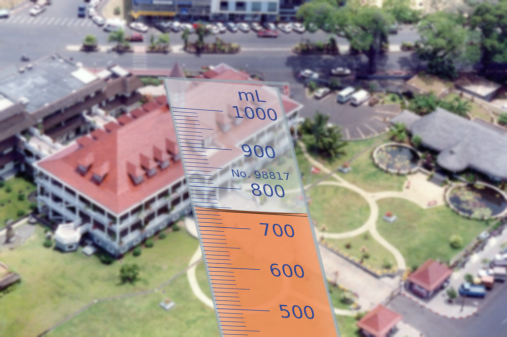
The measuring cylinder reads 740 mL
